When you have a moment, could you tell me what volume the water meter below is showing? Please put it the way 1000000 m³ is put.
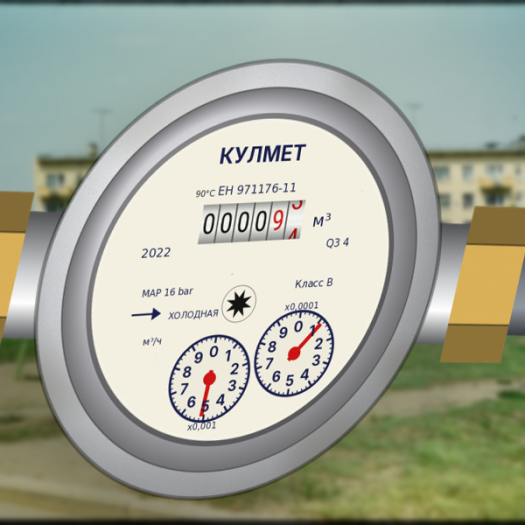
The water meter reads 0.9351 m³
